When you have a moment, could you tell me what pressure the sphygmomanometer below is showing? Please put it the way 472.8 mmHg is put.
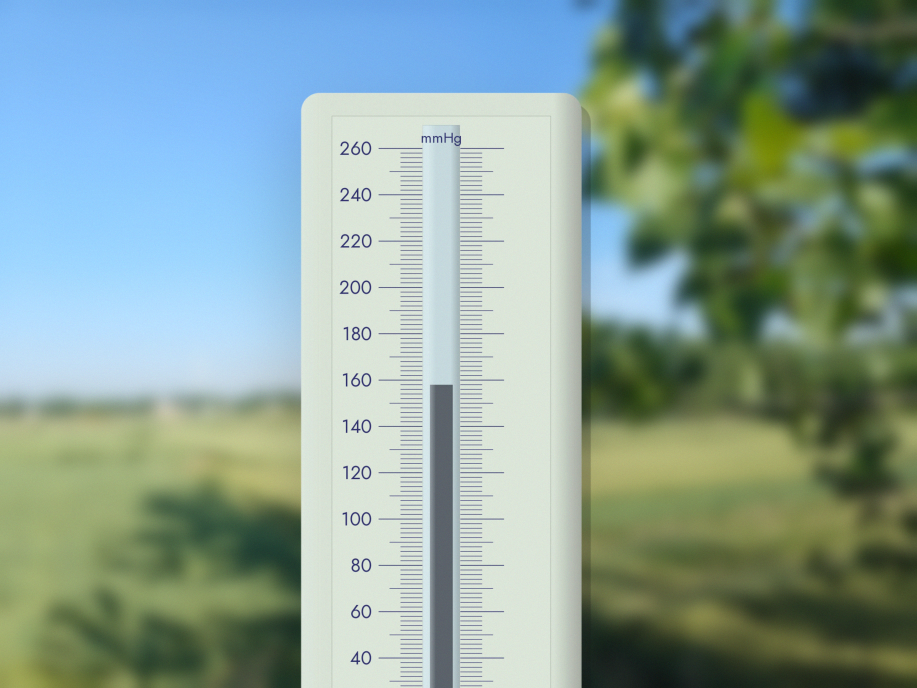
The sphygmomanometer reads 158 mmHg
